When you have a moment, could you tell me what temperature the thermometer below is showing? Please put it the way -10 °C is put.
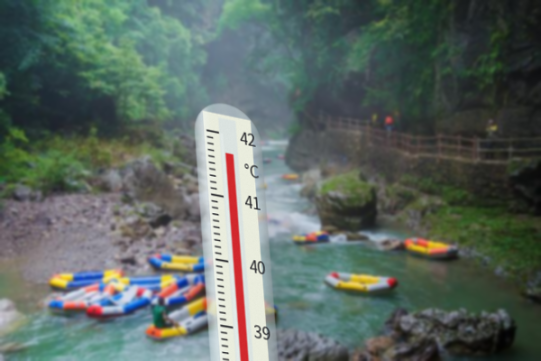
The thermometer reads 41.7 °C
